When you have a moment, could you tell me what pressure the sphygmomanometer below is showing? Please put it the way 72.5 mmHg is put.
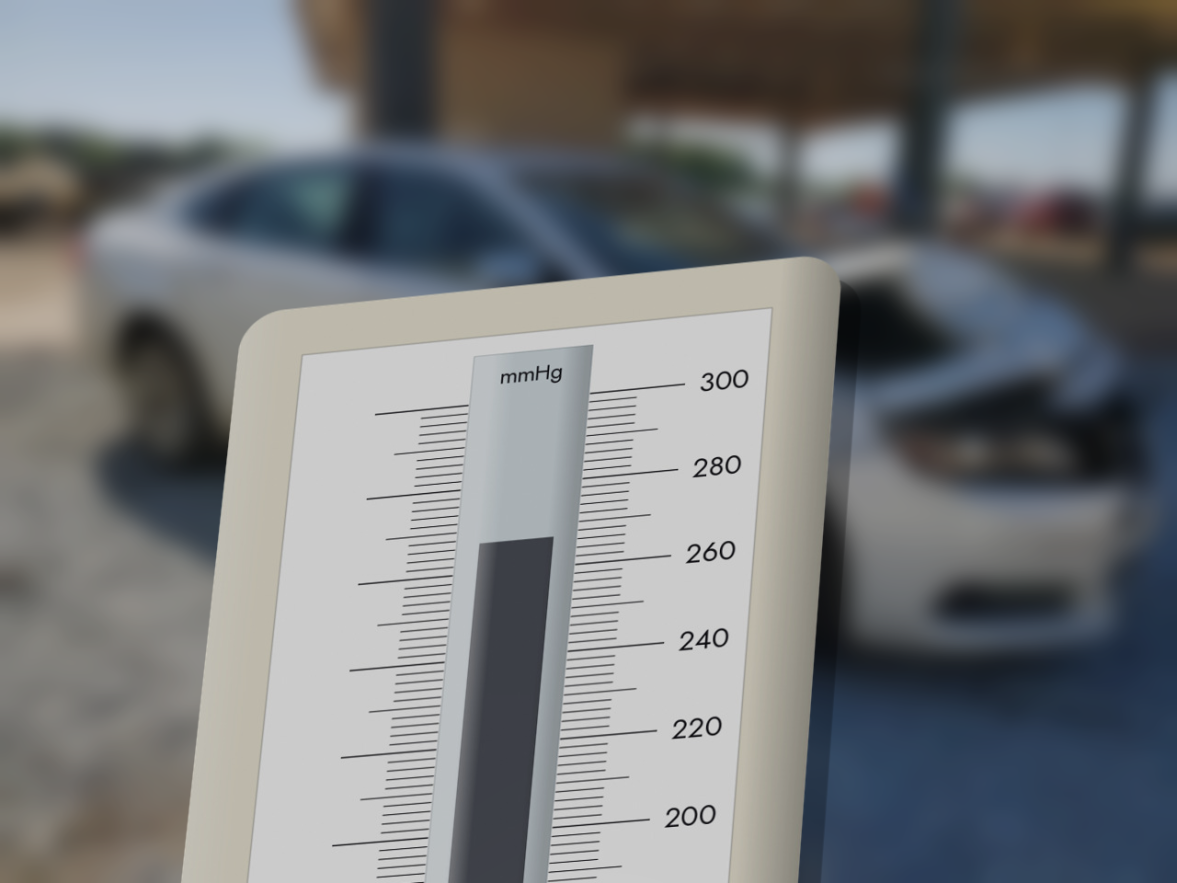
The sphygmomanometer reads 267 mmHg
